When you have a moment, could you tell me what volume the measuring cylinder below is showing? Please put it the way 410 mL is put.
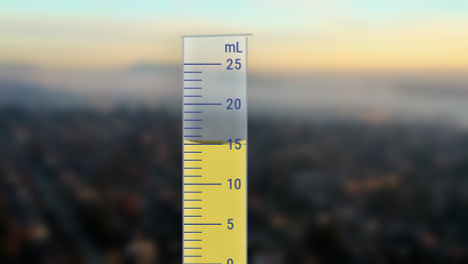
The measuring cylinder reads 15 mL
